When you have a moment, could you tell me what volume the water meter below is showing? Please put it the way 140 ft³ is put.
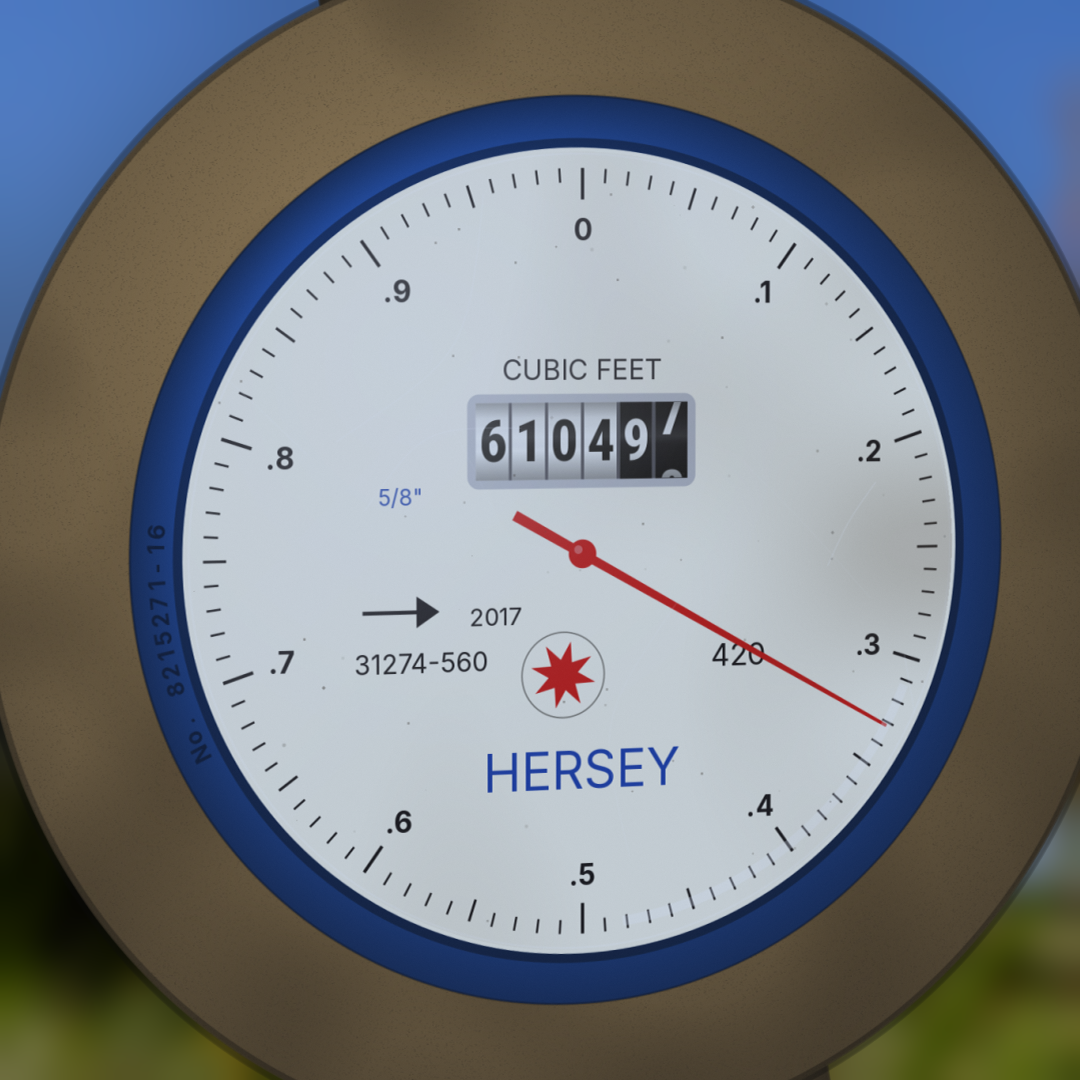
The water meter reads 610497.33 ft³
